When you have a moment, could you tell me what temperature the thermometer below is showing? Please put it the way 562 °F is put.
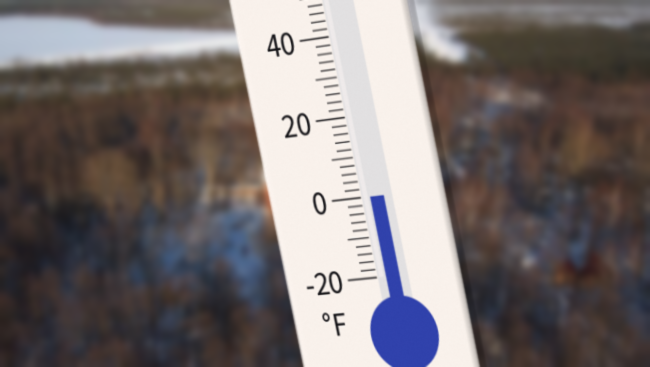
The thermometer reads 0 °F
